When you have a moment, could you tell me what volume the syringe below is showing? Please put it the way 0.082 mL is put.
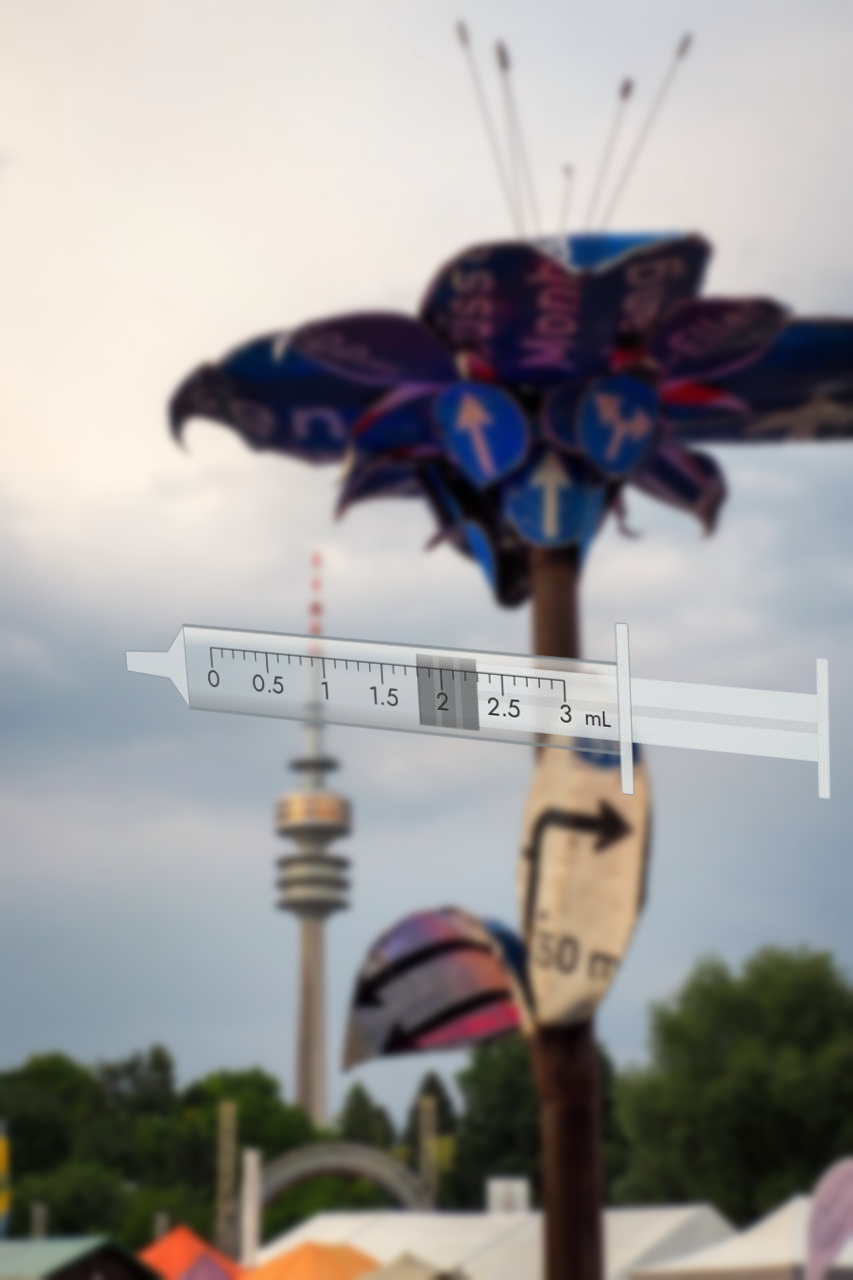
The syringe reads 1.8 mL
